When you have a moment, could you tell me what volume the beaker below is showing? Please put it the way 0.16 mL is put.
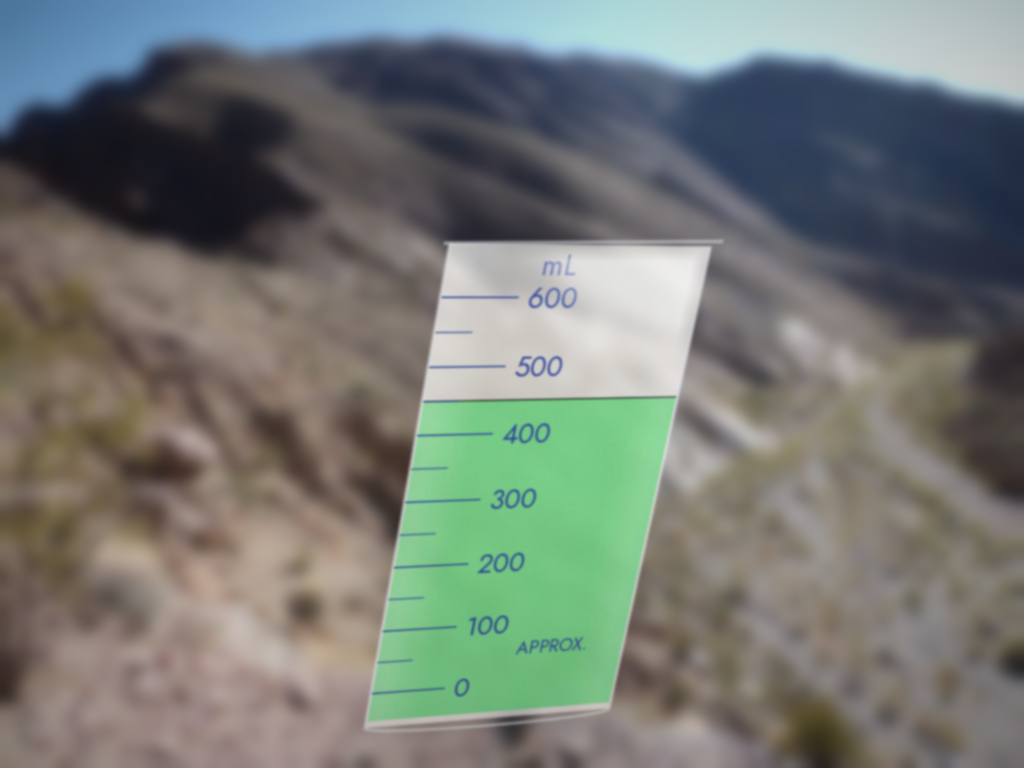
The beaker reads 450 mL
